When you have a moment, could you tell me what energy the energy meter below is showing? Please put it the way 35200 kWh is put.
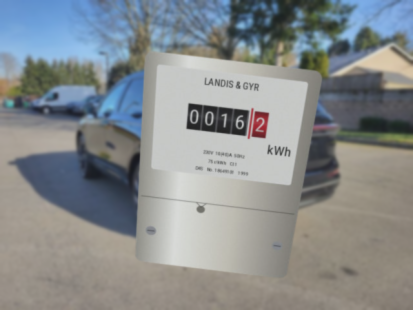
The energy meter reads 16.2 kWh
